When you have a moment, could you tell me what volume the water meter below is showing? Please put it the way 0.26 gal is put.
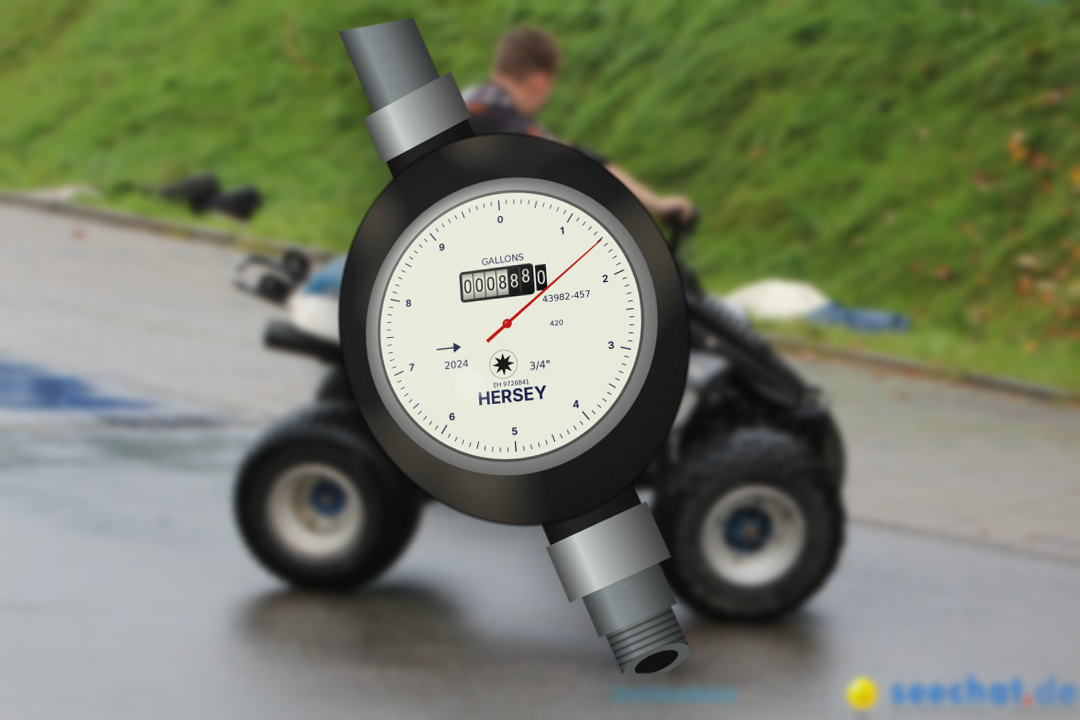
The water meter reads 8881.5 gal
